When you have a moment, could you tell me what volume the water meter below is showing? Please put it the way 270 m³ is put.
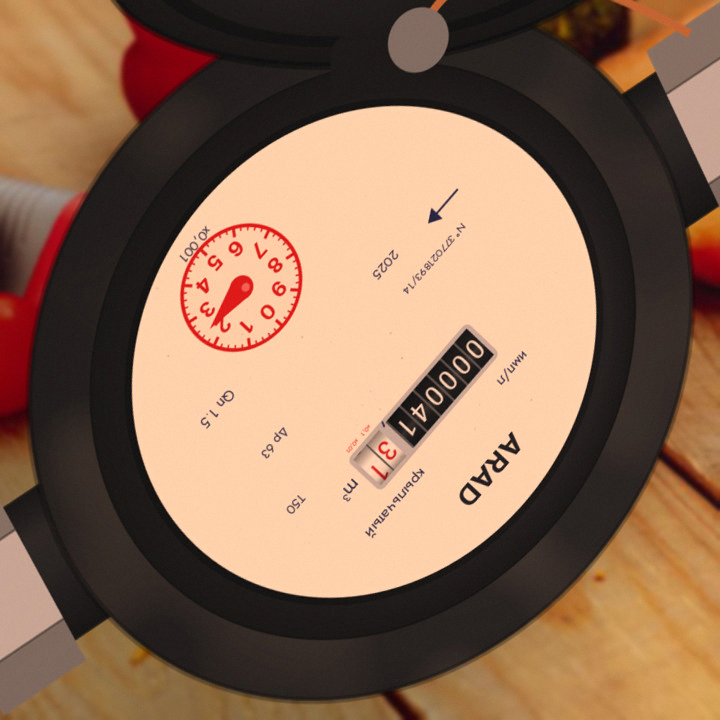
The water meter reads 41.312 m³
